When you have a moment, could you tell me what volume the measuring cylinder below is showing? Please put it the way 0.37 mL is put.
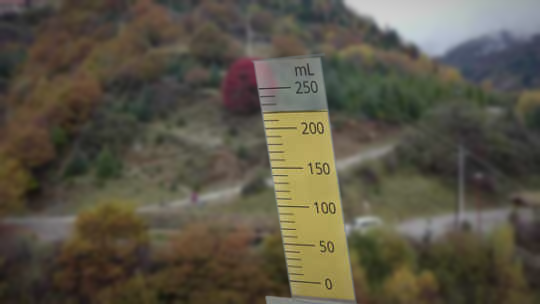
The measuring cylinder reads 220 mL
